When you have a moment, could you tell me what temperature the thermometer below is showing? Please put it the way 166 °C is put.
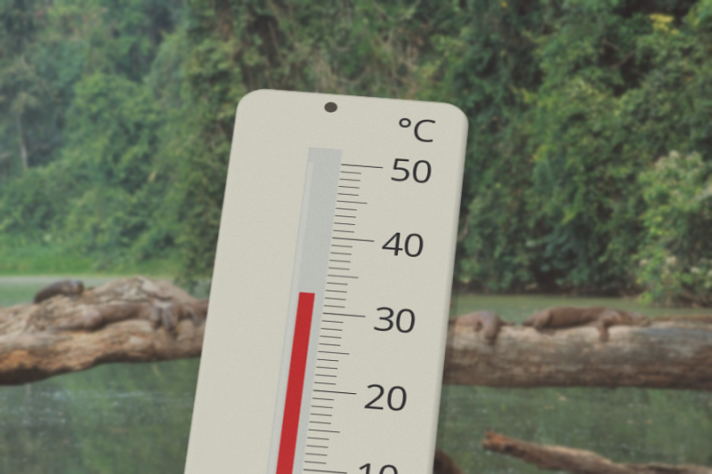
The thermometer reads 32.5 °C
